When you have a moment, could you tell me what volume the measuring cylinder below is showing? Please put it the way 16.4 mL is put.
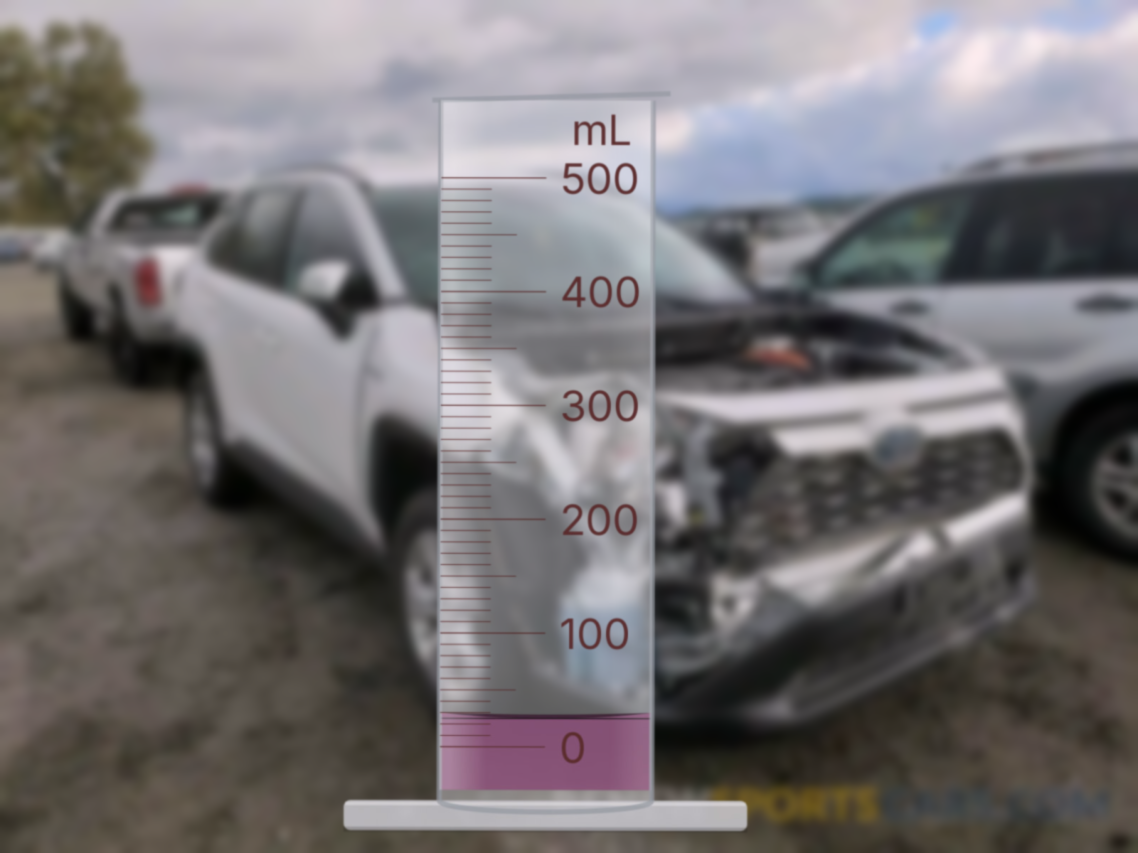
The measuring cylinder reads 25 mL
